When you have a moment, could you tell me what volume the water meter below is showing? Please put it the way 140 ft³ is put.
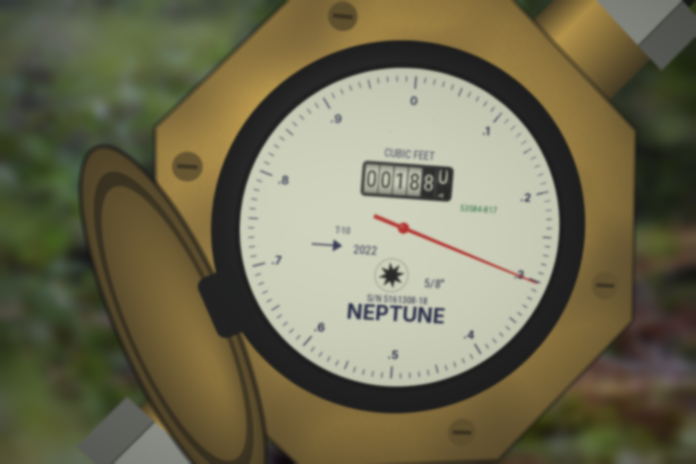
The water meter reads 1880.30 ft³
